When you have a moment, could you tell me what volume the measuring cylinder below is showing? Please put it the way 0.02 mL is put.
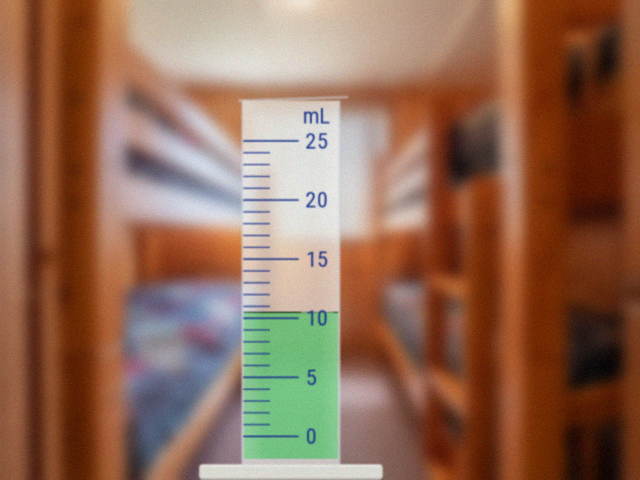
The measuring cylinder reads 10.5 mL
